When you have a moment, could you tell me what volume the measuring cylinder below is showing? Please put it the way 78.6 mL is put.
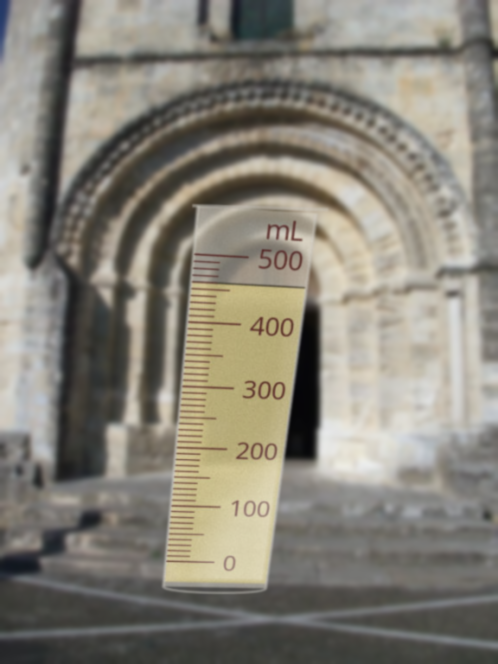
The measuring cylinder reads 460 mL
